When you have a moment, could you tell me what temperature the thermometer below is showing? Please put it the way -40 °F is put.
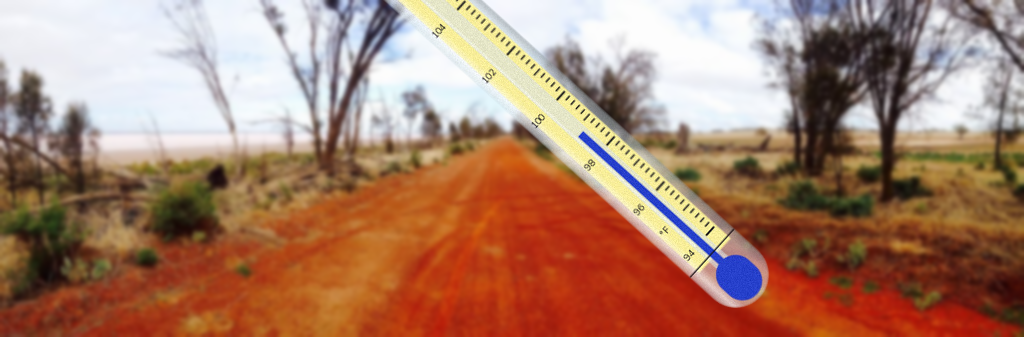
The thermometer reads 98.8 °F
